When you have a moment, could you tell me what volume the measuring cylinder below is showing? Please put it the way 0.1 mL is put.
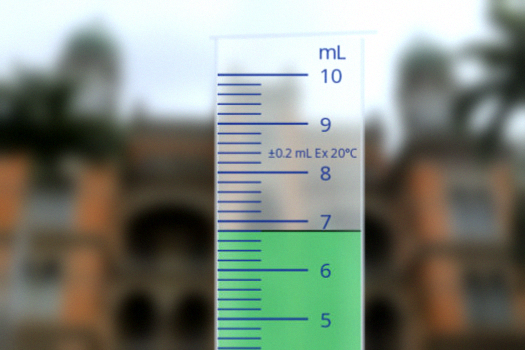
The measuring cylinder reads 6.8 mL
